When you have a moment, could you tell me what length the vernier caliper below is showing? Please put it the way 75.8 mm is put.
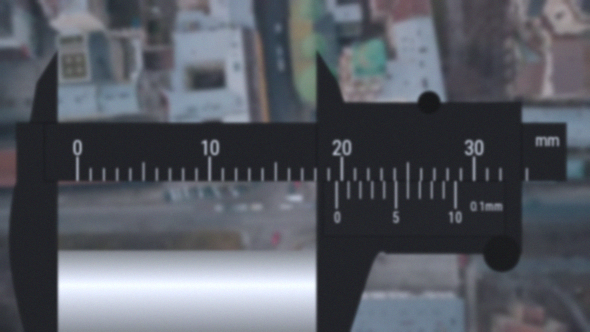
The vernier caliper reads 19.6 mm
